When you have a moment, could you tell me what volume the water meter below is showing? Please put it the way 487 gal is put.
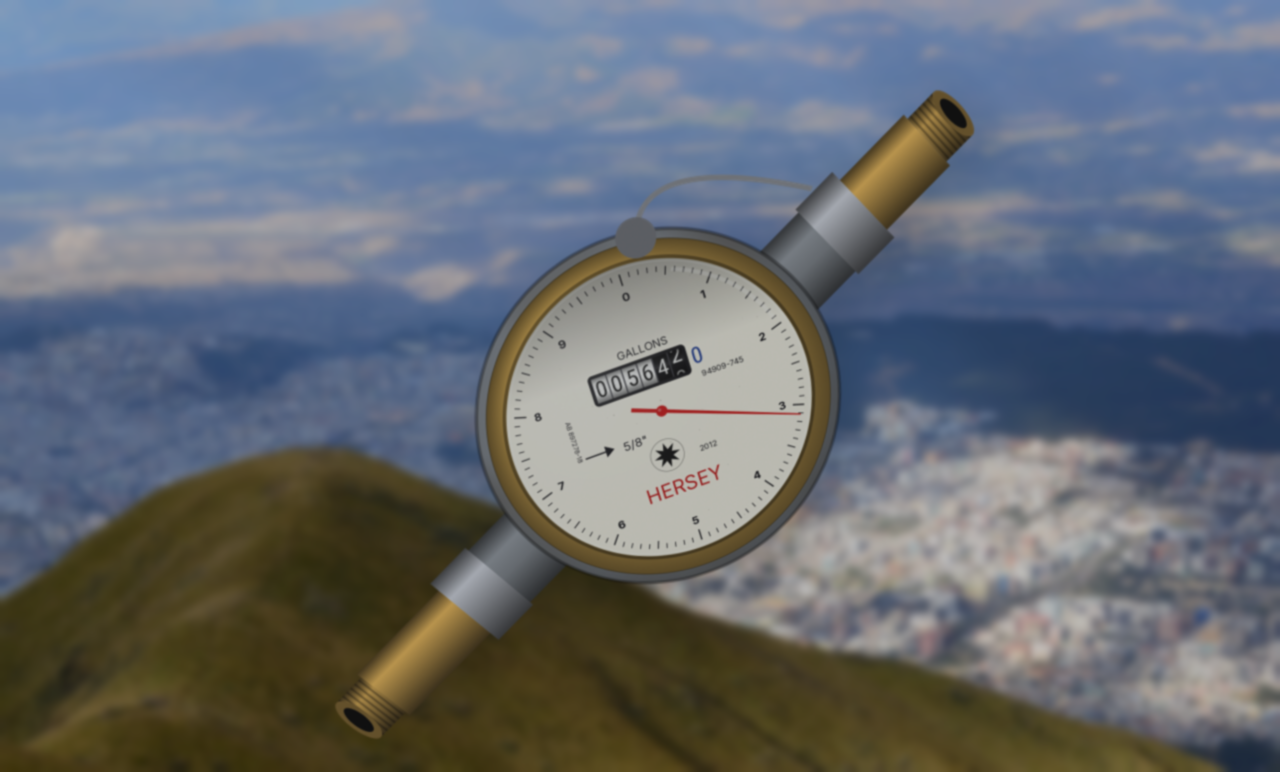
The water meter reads 56423.1 gal
